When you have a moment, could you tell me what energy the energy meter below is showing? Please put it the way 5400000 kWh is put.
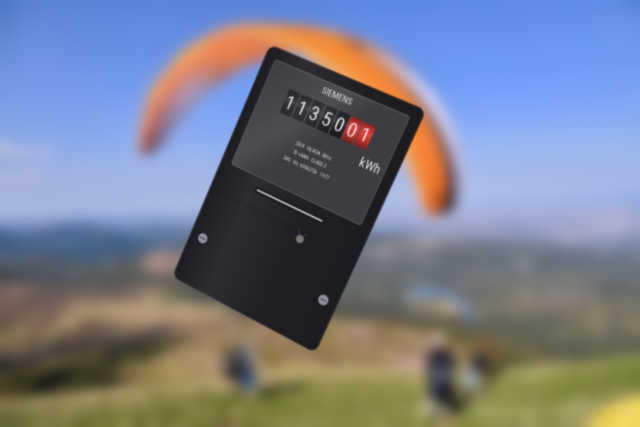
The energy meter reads 11350.01 kWh
